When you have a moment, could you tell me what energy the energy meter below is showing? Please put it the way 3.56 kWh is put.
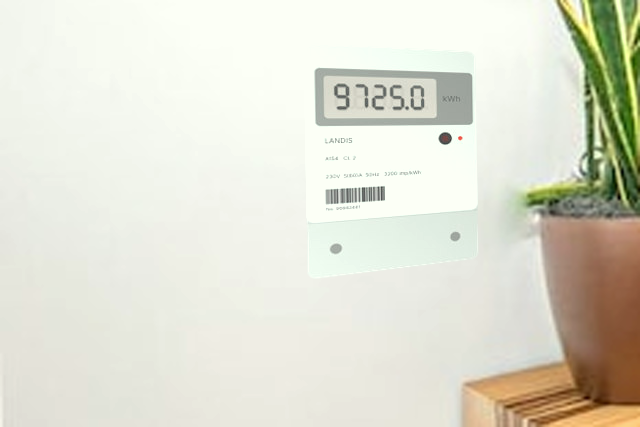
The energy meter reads 9725.0 kWh
